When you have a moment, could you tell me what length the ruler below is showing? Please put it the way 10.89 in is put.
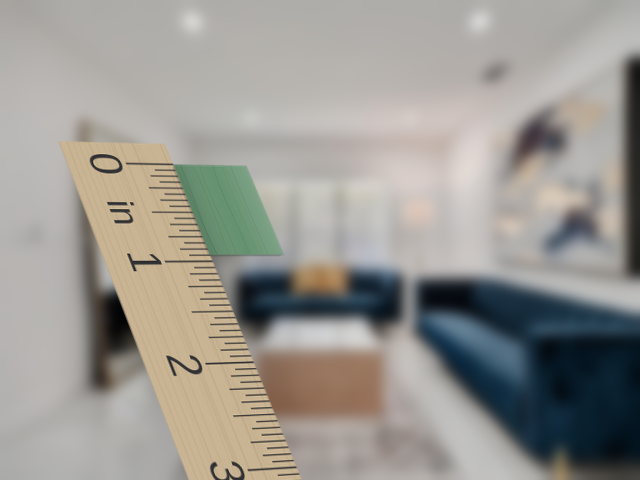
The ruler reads 0.9375 in
